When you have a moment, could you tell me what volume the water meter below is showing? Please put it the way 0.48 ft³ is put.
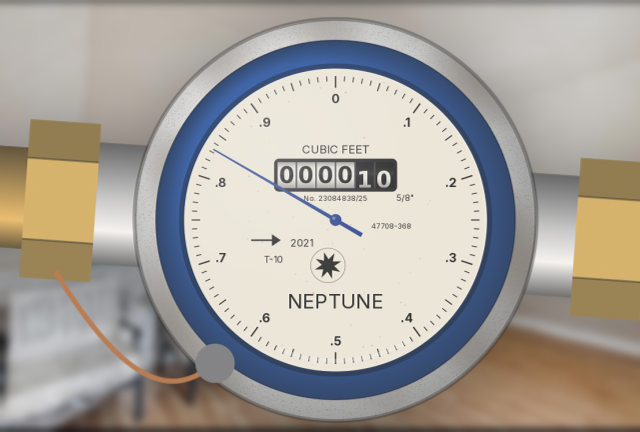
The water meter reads 9.83 ft³
